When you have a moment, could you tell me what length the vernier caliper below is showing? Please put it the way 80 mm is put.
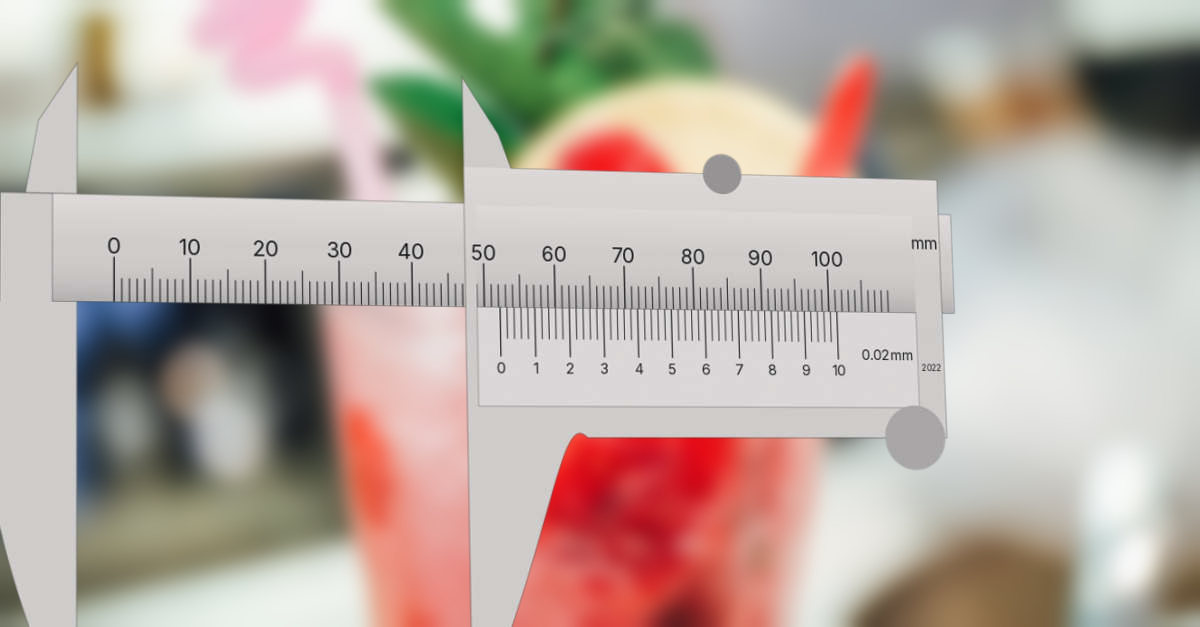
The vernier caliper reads 52.2 mm
